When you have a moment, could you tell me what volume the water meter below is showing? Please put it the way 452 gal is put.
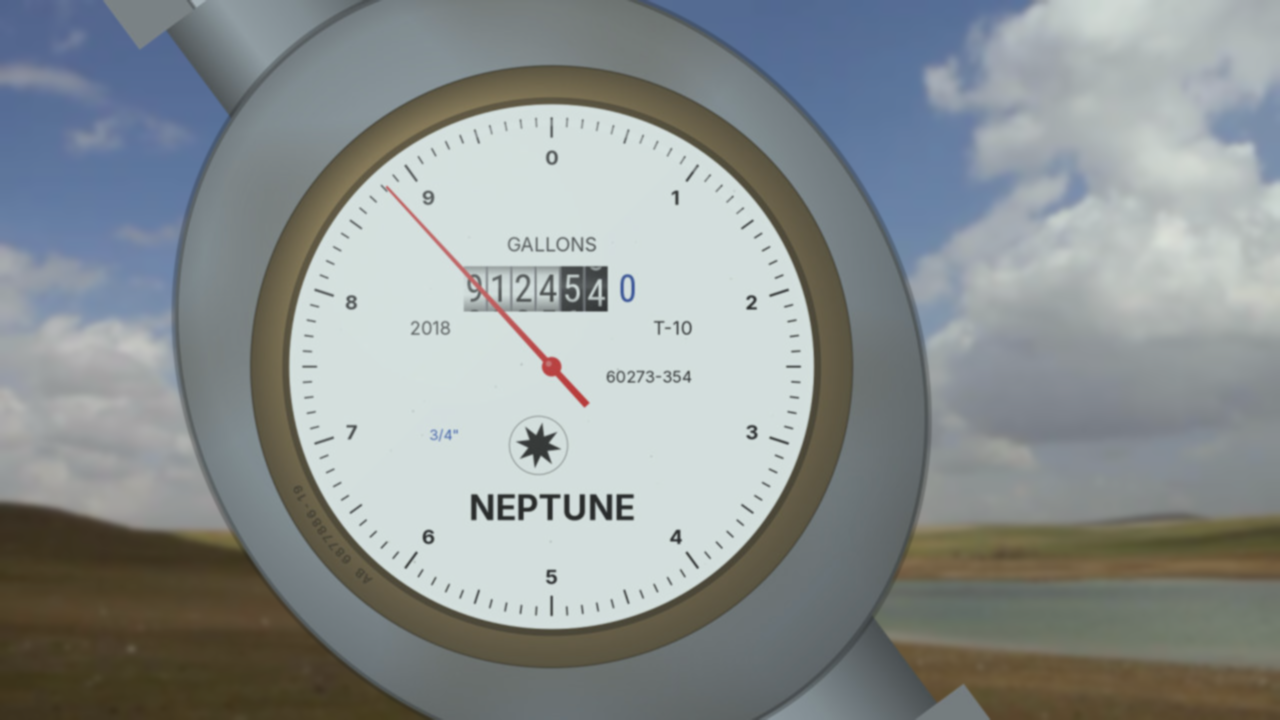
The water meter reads 9124538.8 gal
